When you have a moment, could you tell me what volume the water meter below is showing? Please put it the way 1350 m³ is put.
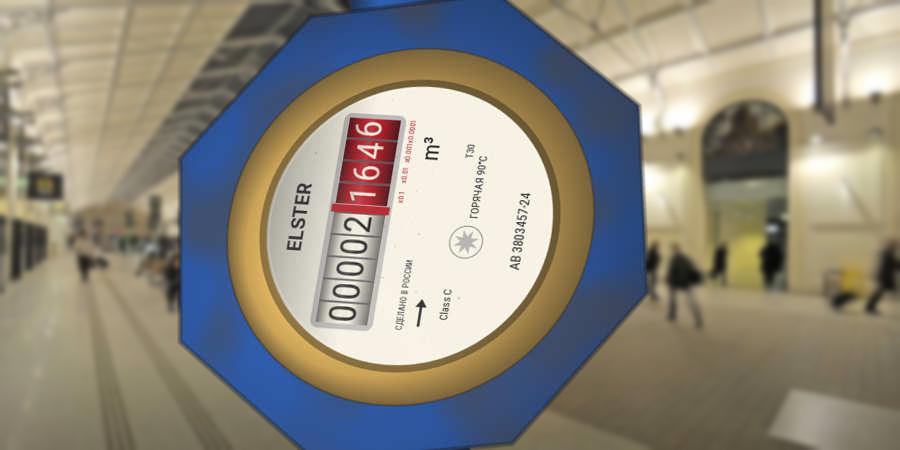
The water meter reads 2.1646 m³
